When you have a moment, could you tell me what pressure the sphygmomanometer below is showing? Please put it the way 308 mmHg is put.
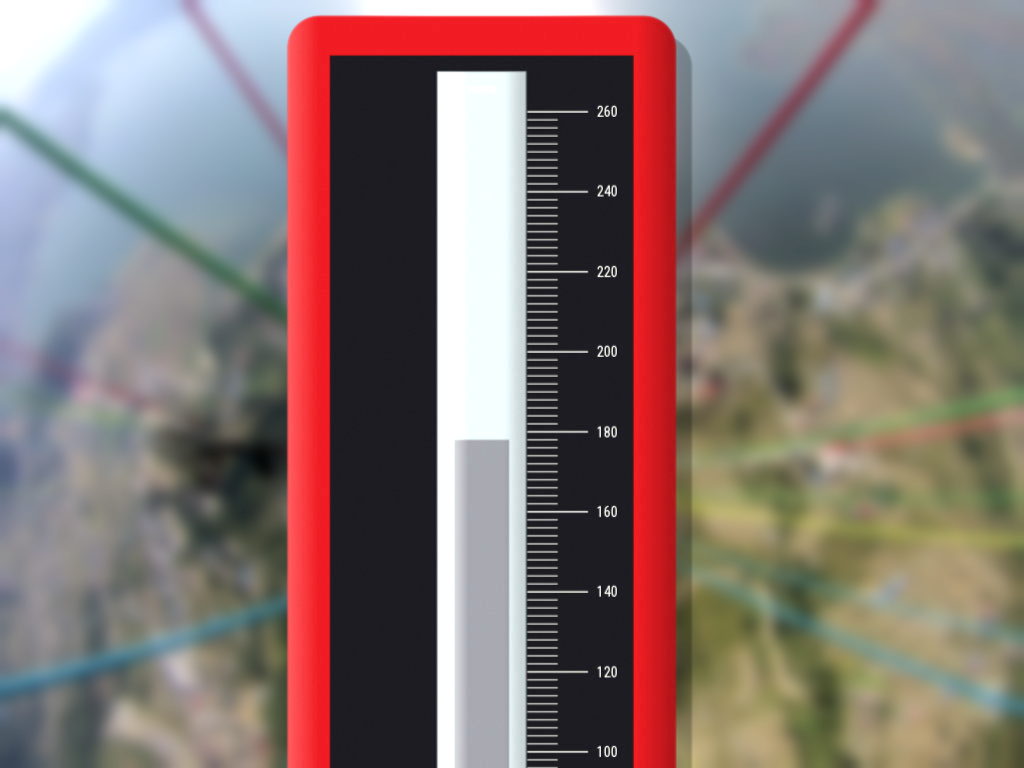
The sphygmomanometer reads 178 mmHg
